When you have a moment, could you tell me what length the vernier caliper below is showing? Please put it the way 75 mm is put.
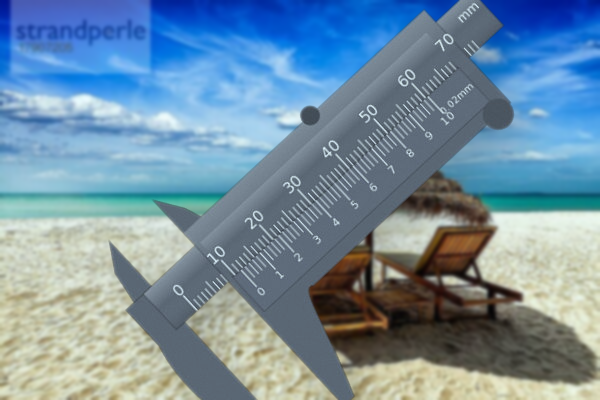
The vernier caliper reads 11.5 mm
